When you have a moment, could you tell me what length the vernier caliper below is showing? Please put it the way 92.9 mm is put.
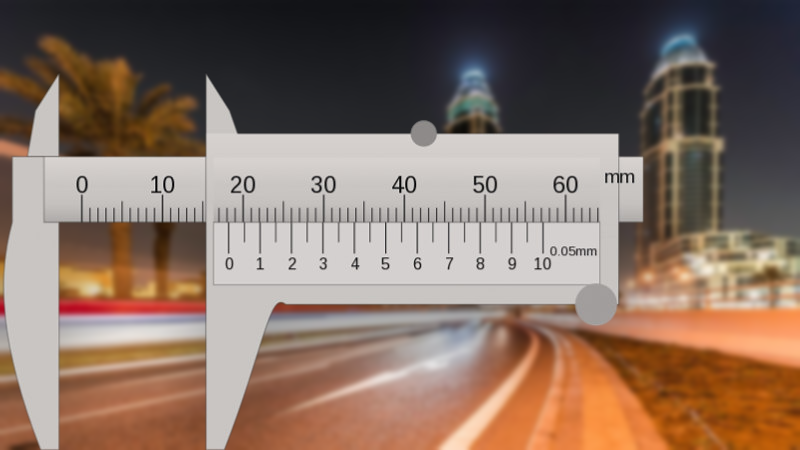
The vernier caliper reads 18.2 mm
